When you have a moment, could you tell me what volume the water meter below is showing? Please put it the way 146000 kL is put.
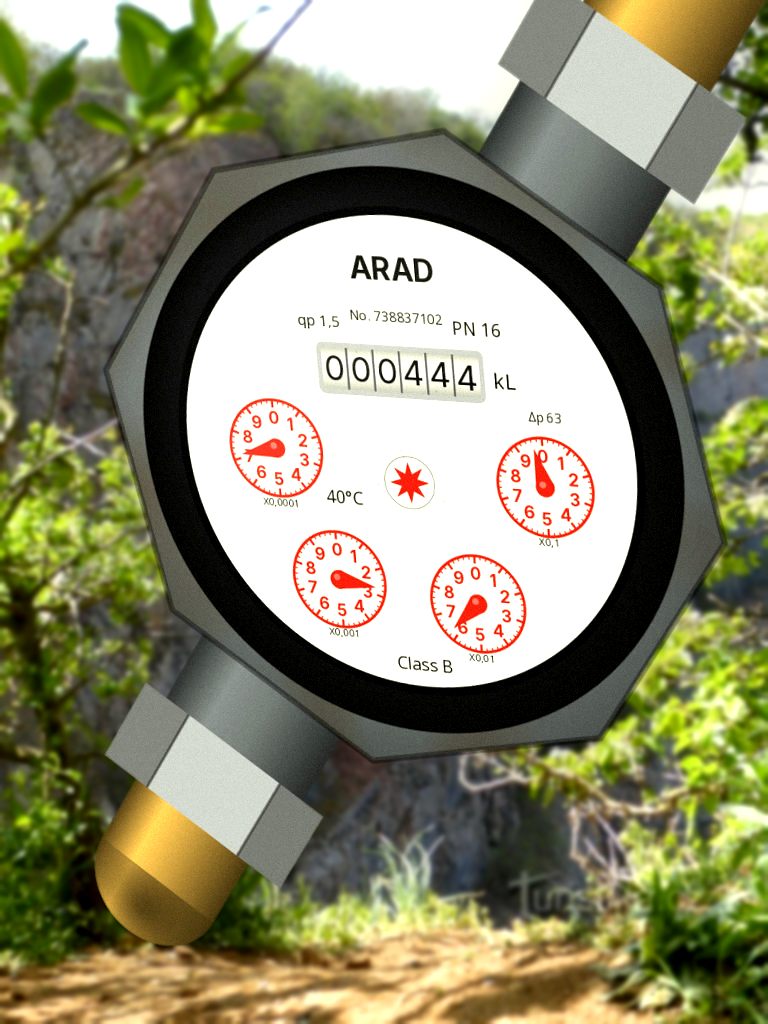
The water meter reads 443.9627 kL
